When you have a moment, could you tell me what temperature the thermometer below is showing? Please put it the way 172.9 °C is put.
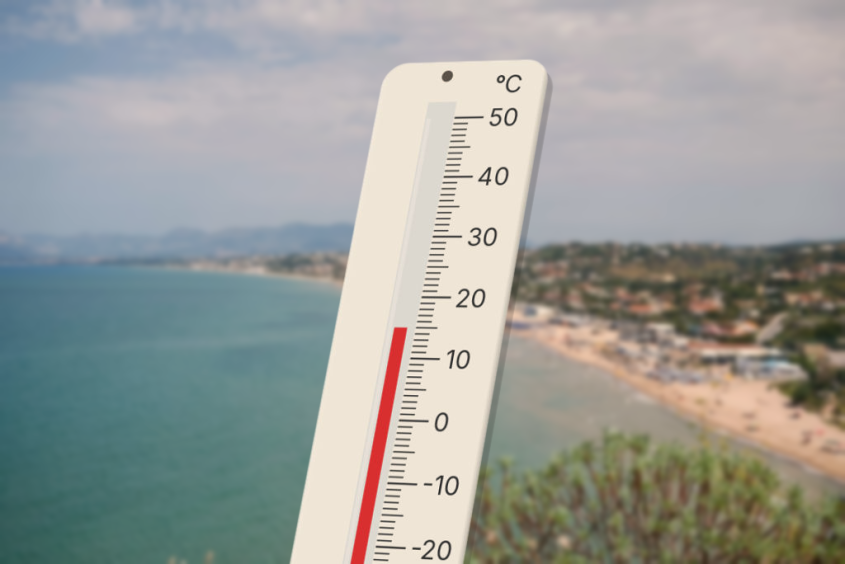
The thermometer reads 15 °C
